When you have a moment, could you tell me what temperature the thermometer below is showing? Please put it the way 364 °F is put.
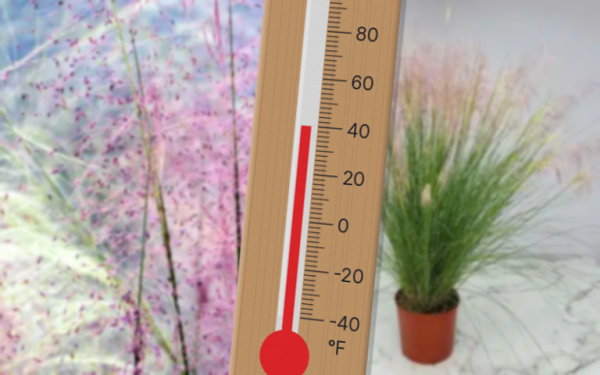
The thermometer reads 40 °F
